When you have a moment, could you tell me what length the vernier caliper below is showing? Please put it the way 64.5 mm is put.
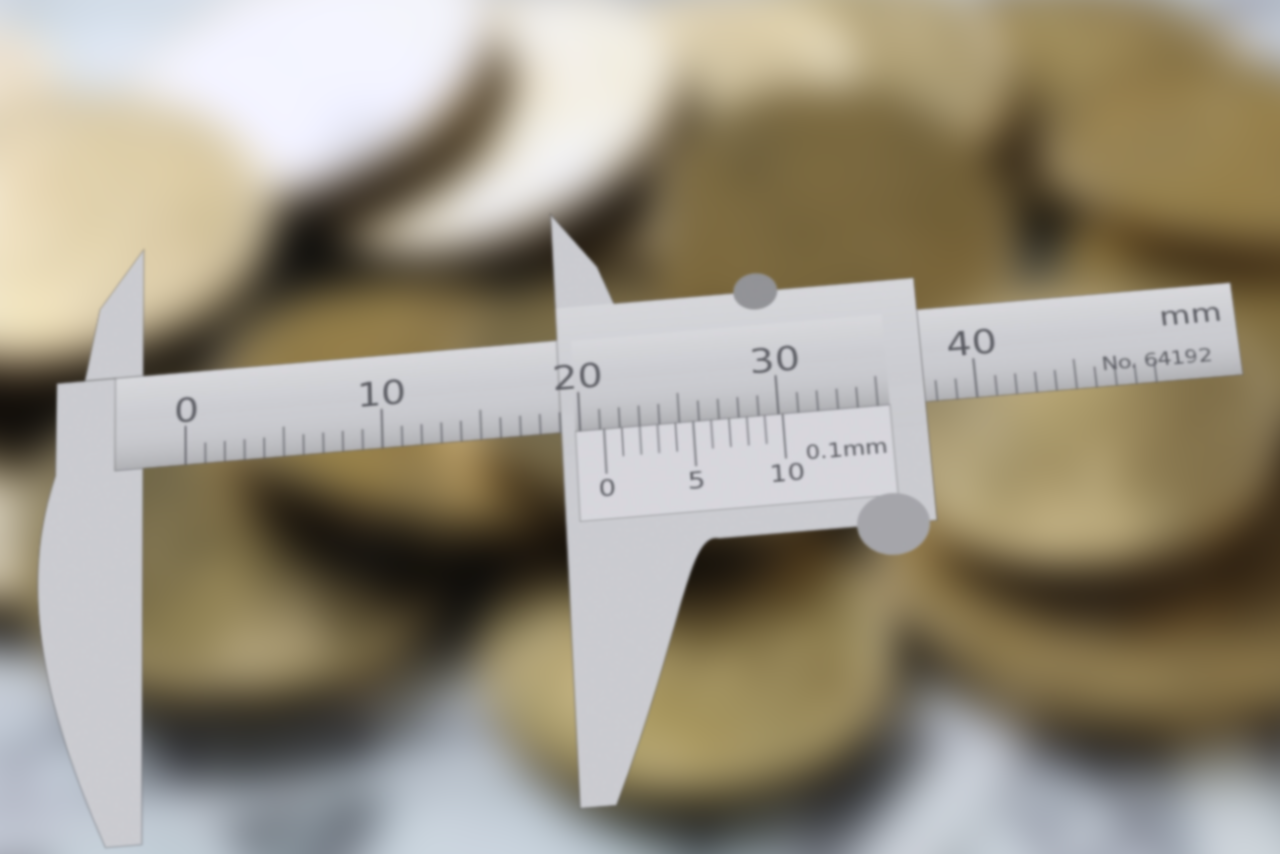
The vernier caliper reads 21.2 mm
